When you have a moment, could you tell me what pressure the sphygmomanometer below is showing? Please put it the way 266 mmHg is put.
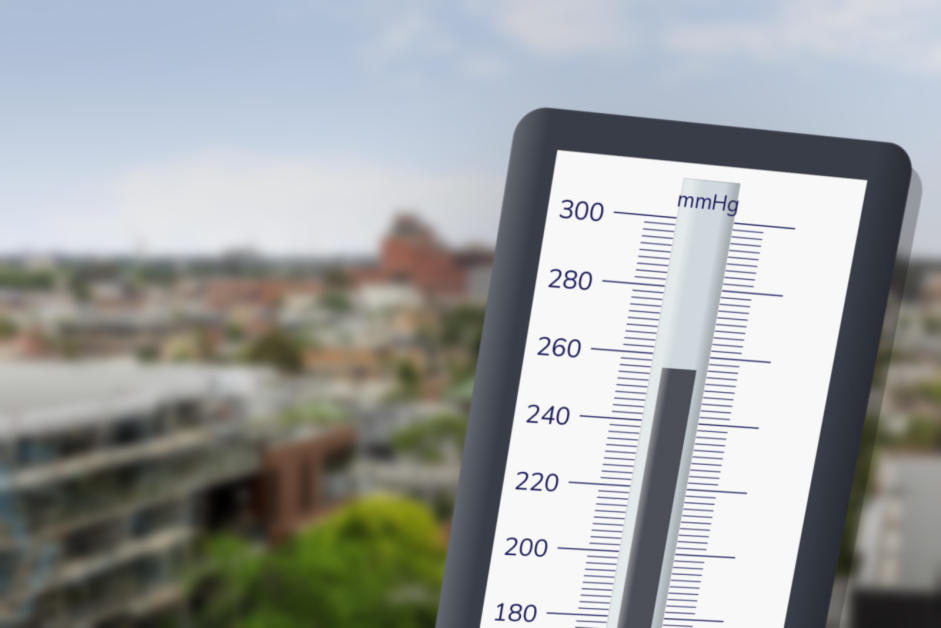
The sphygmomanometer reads 256 mmHg
